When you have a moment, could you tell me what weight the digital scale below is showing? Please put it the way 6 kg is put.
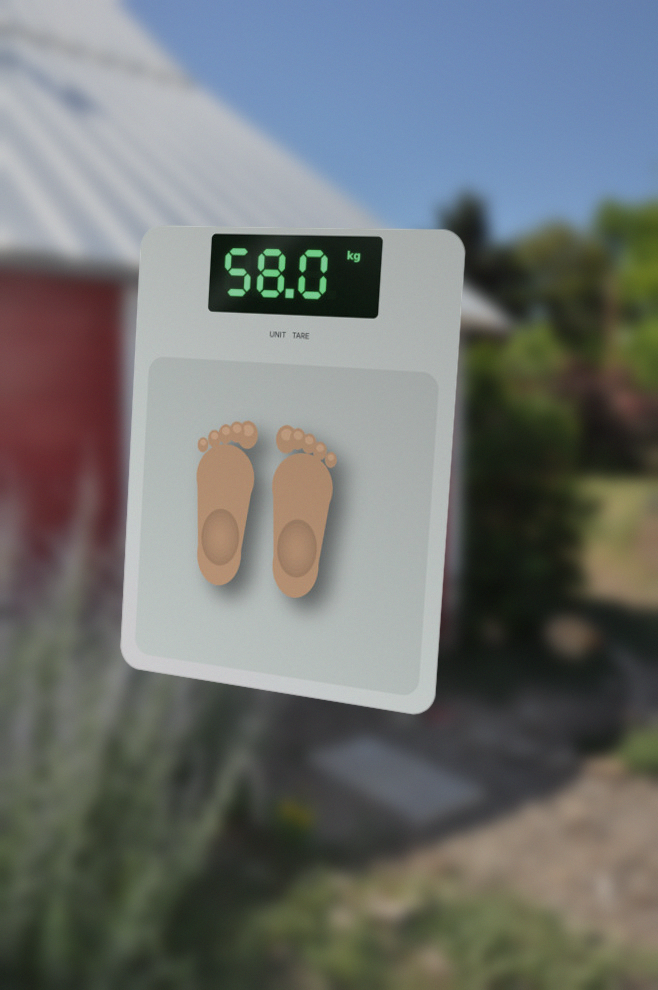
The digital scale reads 58.0 kg
